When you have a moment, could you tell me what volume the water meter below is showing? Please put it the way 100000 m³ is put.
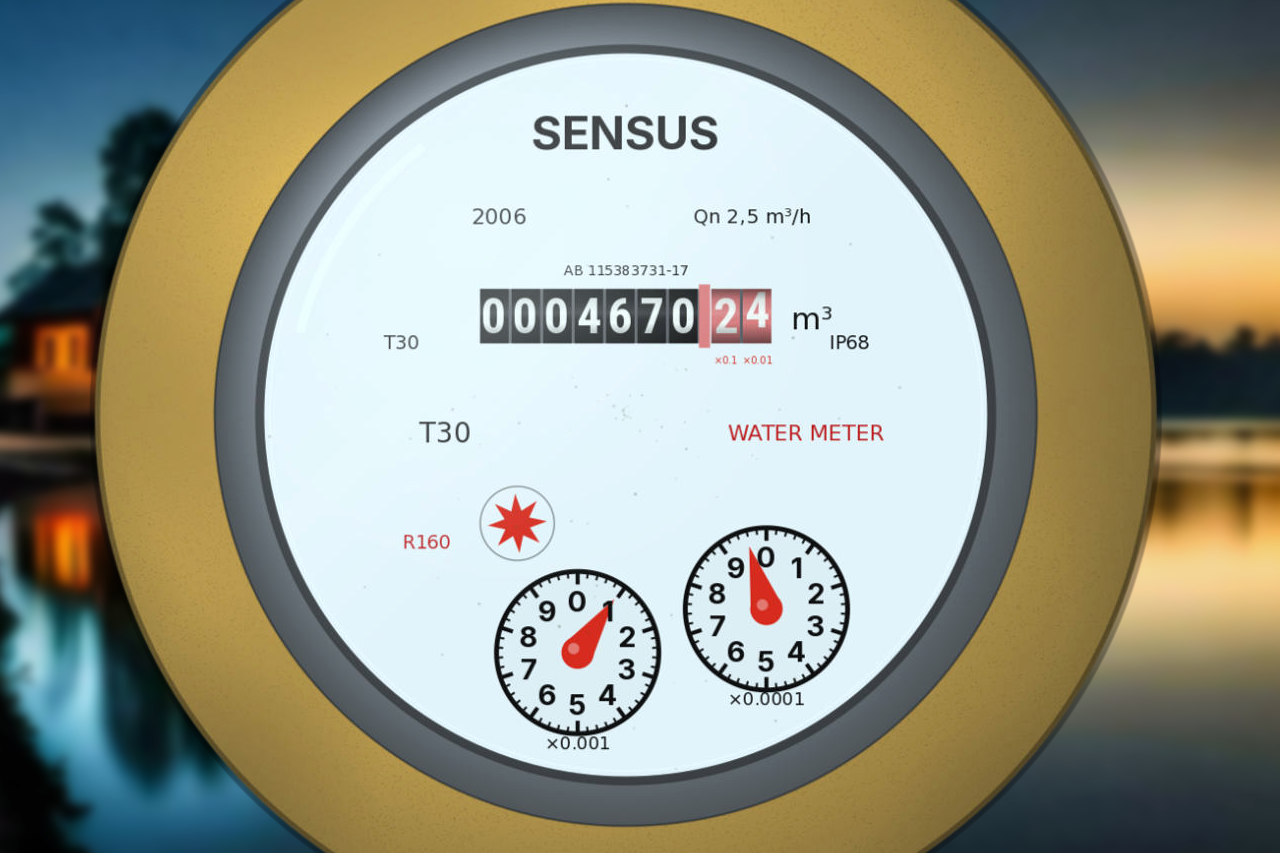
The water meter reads 4670.2409 m³
